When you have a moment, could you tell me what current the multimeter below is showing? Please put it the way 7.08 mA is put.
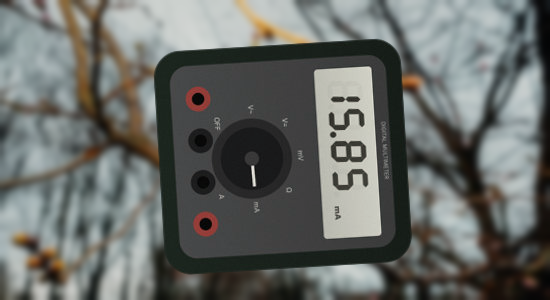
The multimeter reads 15.85 mA
